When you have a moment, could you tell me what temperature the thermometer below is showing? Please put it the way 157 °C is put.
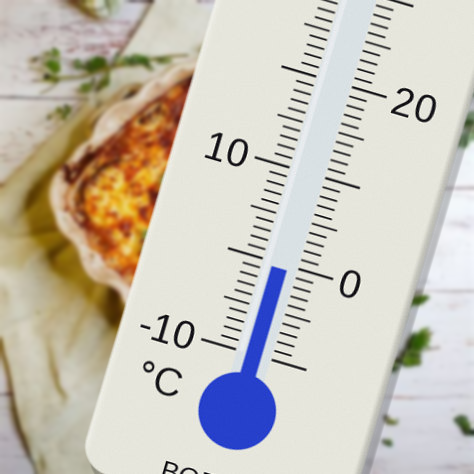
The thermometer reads -0.5 °C
